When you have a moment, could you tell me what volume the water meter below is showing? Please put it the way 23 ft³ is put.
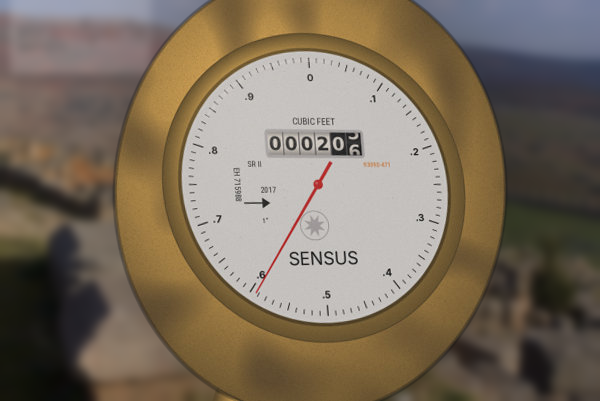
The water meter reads 205.59 ft³
